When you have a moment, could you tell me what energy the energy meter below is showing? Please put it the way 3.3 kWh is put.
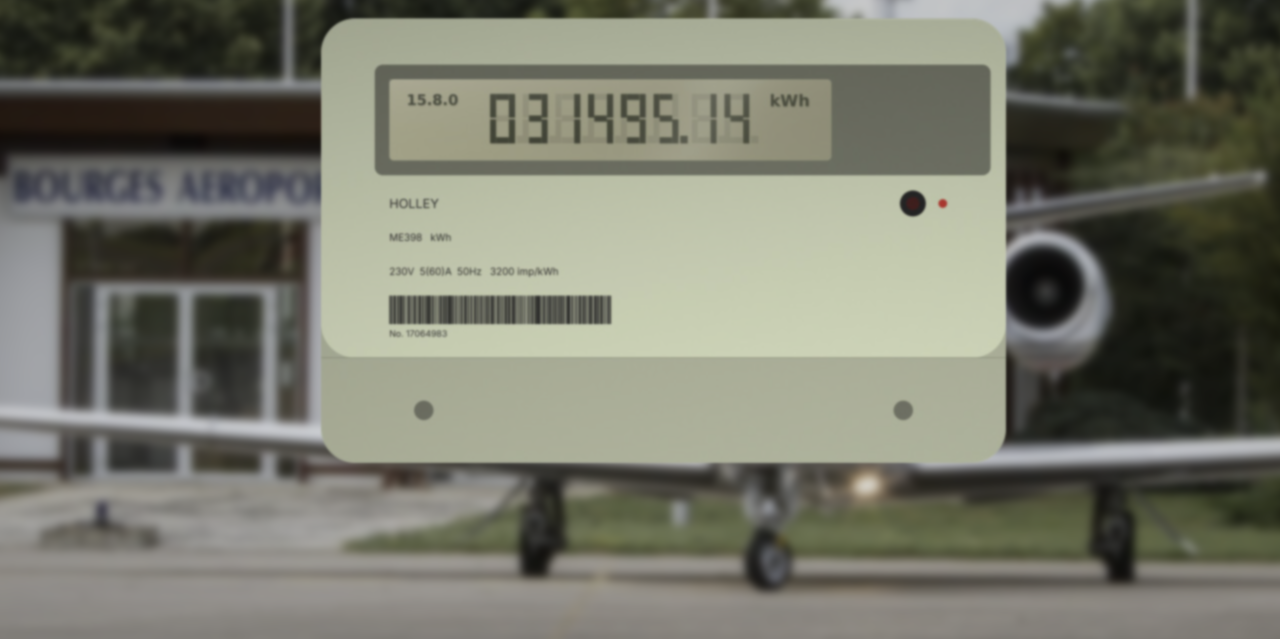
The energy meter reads 31495.14 kWh
